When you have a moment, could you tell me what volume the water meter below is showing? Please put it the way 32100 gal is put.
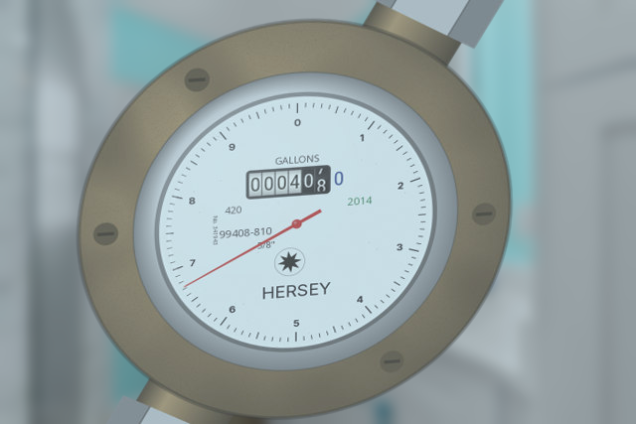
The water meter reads 4076.7 gal
